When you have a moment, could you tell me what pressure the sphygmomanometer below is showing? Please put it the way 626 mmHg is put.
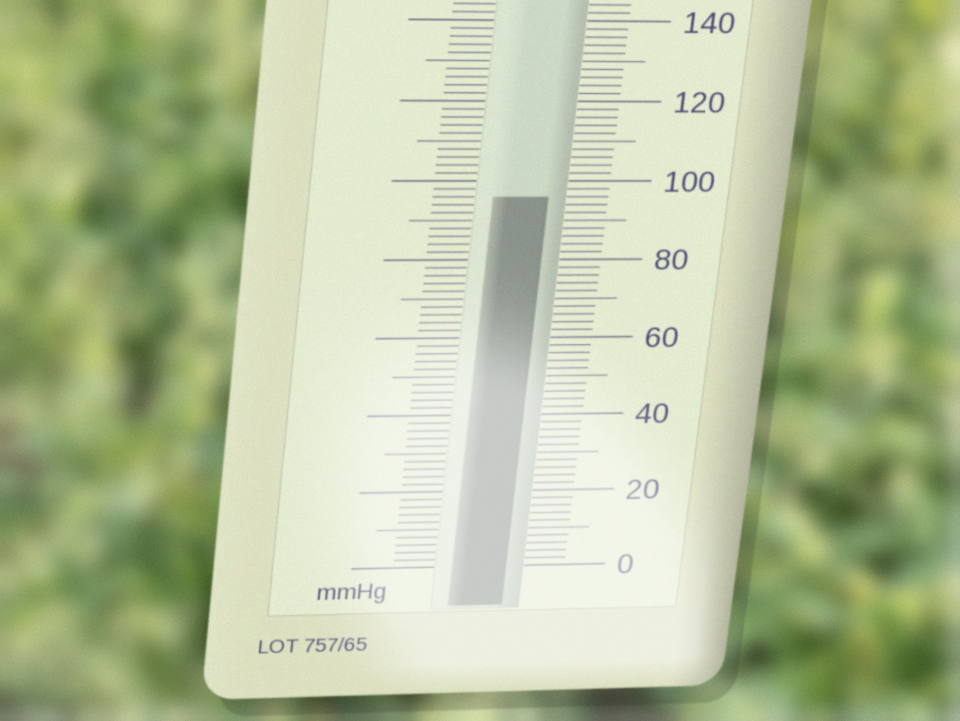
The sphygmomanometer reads 96 mmHg
